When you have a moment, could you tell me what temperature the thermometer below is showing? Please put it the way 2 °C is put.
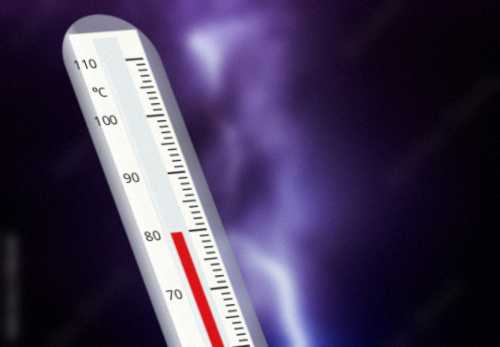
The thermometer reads 80 °C
